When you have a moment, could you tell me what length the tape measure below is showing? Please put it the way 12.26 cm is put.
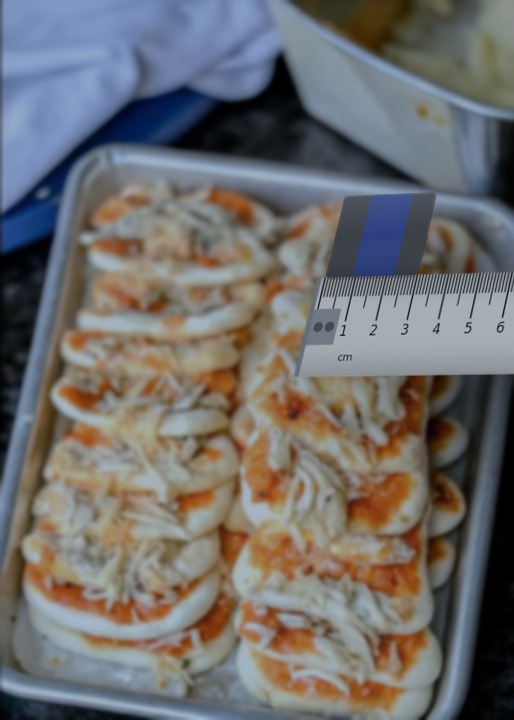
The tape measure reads 3 cm
